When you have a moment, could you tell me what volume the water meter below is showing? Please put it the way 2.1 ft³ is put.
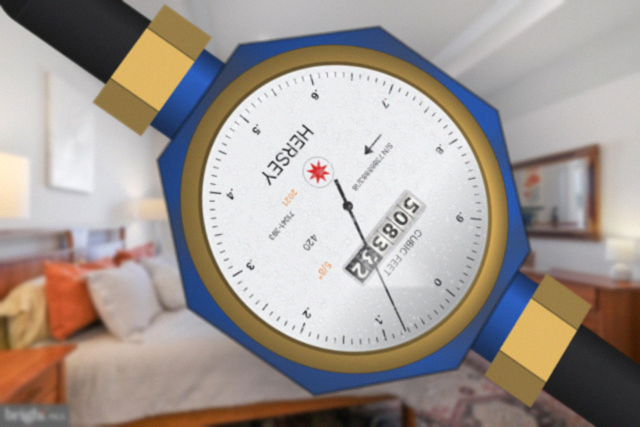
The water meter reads 508332.07 ft³
